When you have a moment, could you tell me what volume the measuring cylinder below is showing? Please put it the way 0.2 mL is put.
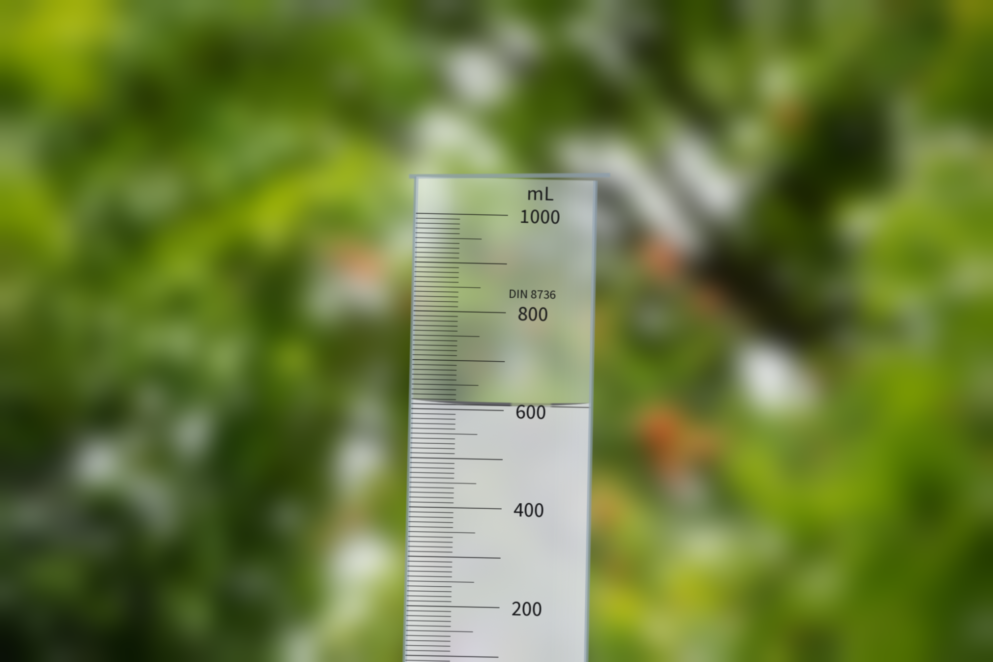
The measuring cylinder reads 610 mL
